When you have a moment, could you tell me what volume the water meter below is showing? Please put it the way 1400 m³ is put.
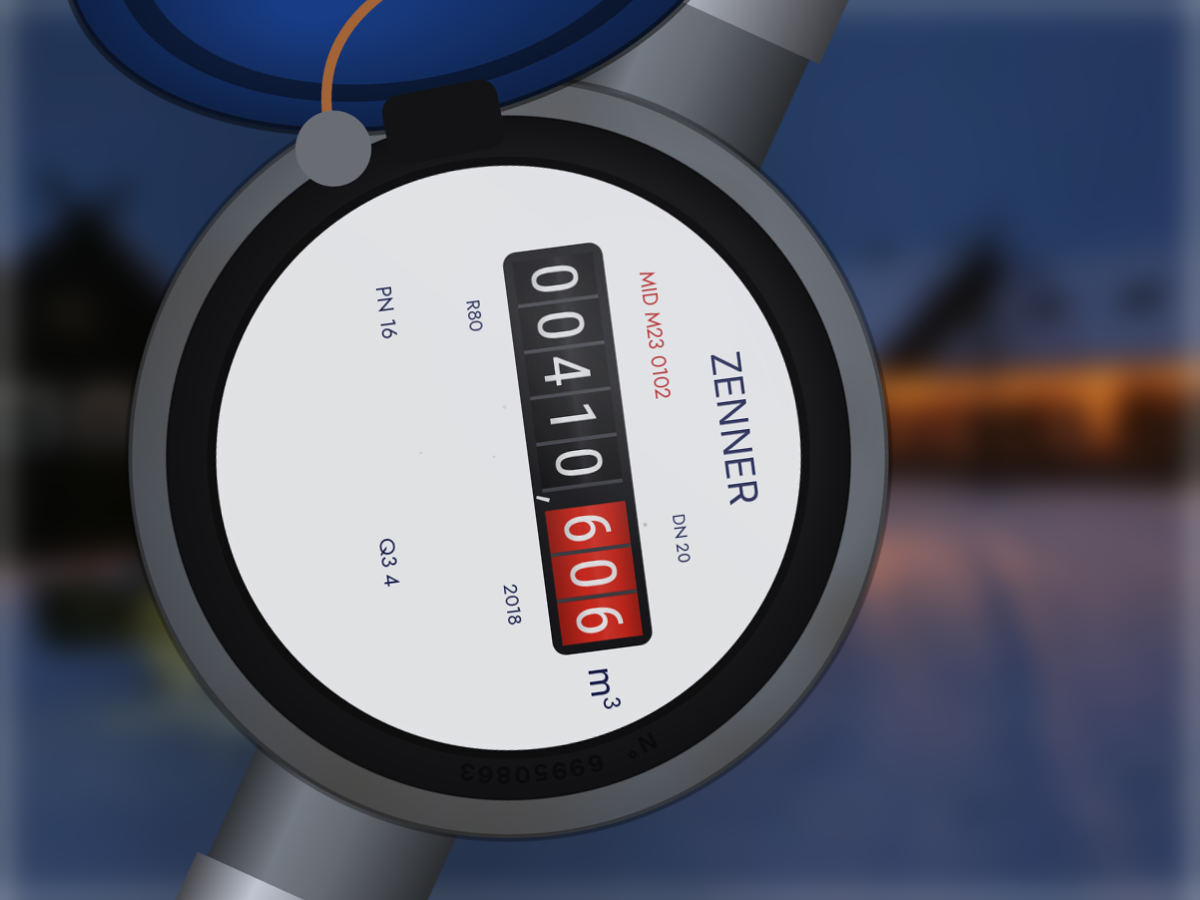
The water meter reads 410.606 m³
